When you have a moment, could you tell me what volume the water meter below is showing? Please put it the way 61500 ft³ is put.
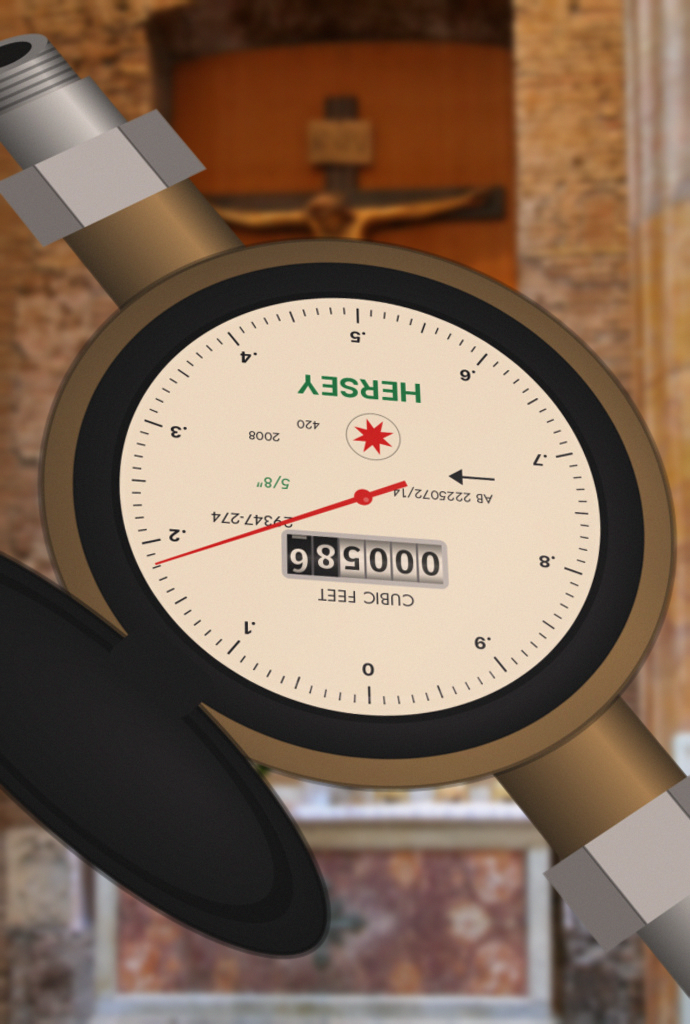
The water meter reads 586.18 ft³
